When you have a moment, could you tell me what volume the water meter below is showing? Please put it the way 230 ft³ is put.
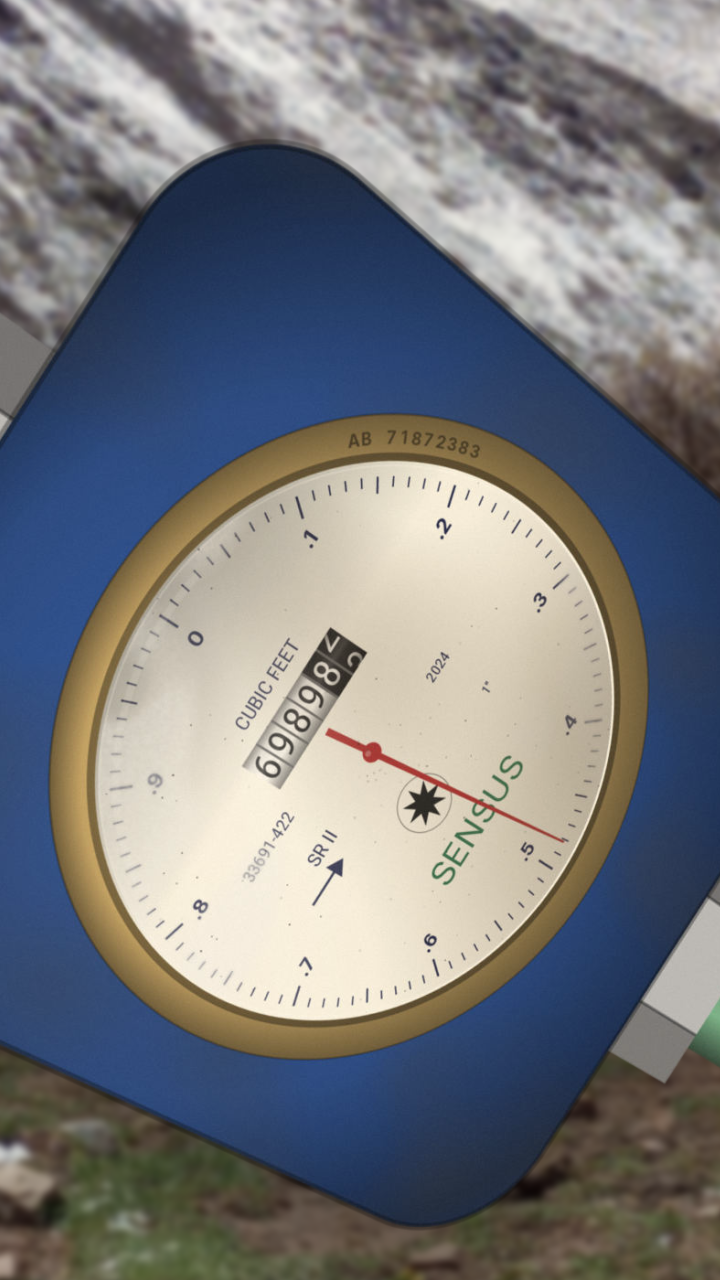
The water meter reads 698982.48 ft³
